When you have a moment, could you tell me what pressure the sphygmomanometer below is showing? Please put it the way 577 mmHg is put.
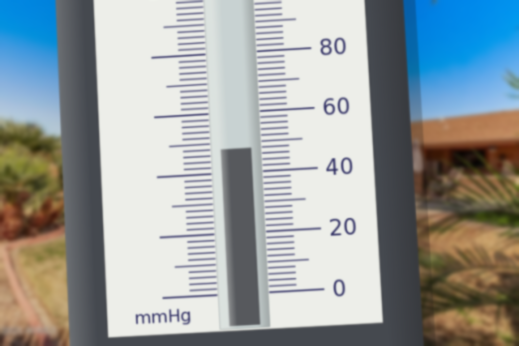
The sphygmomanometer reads 48 mmHg
